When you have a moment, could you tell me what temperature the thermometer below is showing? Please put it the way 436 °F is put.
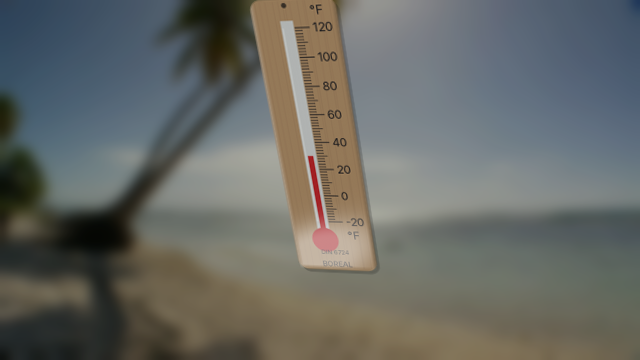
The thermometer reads 30 °F
